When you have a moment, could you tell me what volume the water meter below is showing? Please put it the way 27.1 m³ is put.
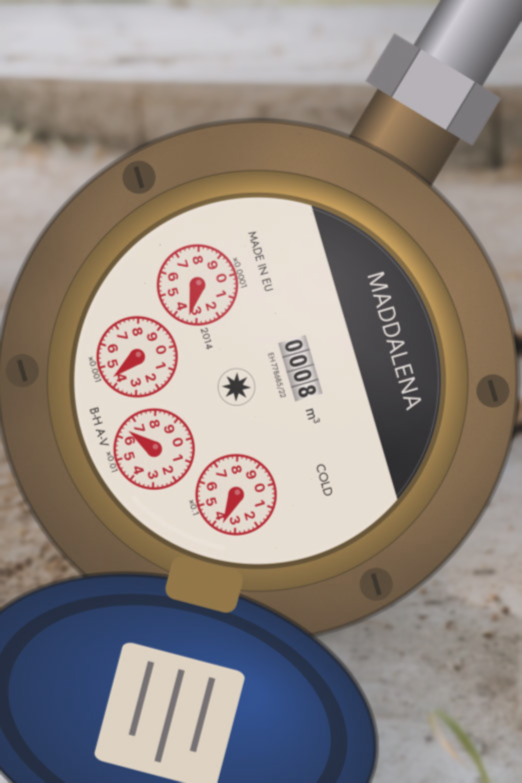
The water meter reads 8.3643 m³
